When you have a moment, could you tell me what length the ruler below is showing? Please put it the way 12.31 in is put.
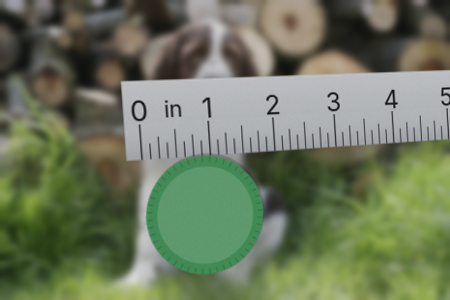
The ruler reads 1.75 in
